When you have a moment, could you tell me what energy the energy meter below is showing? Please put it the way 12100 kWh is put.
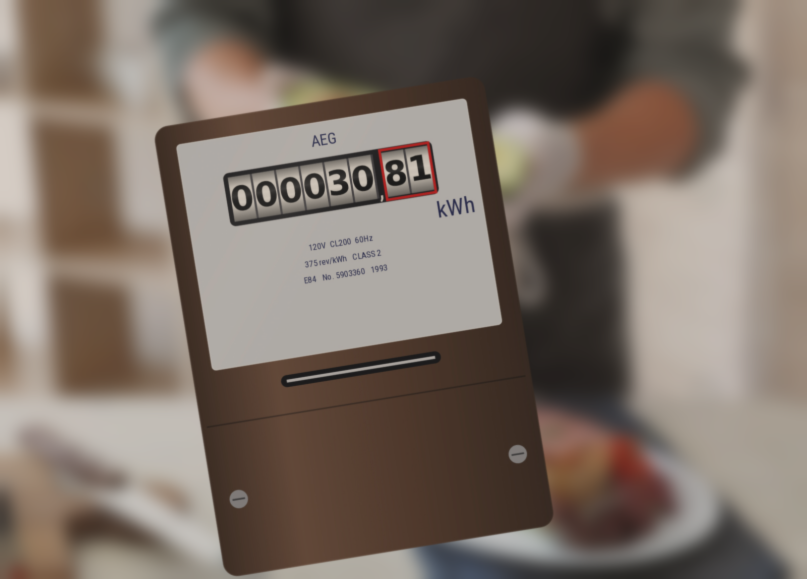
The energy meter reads 30.81 kWh
